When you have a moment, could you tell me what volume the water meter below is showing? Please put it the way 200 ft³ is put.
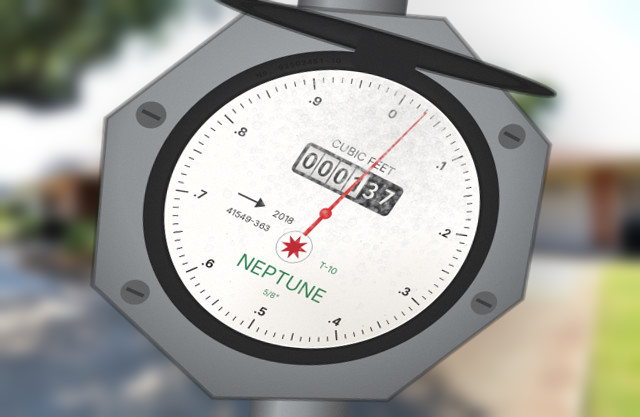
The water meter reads 137.03 ft³
